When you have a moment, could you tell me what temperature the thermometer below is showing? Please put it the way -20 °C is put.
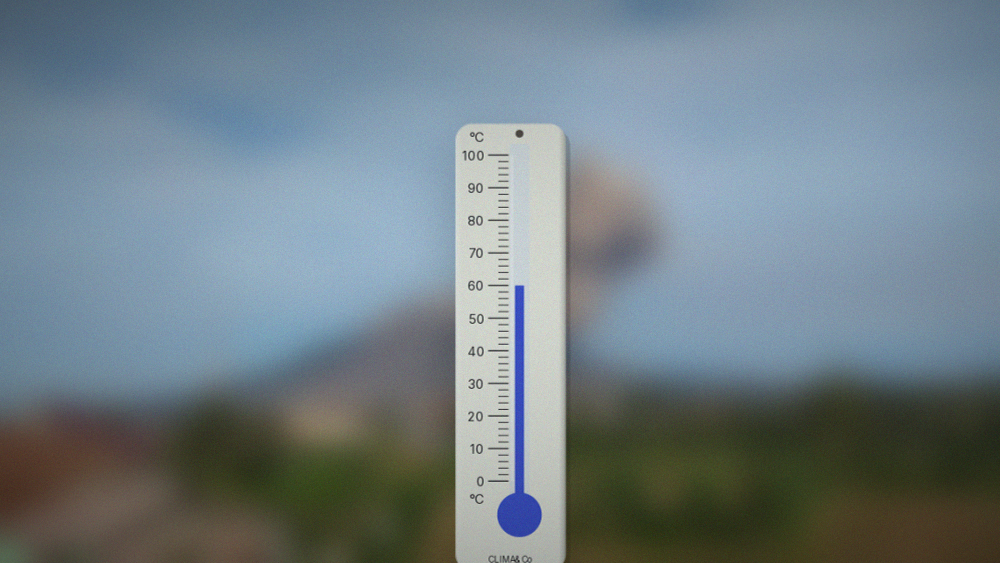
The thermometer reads 60 °C
